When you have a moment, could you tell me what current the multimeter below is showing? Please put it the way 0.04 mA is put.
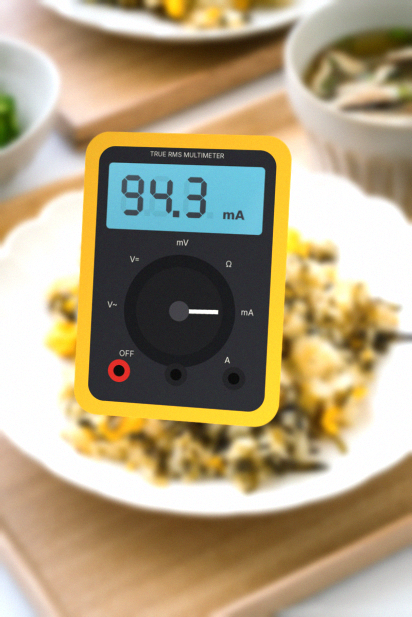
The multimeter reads 94.3 mA
